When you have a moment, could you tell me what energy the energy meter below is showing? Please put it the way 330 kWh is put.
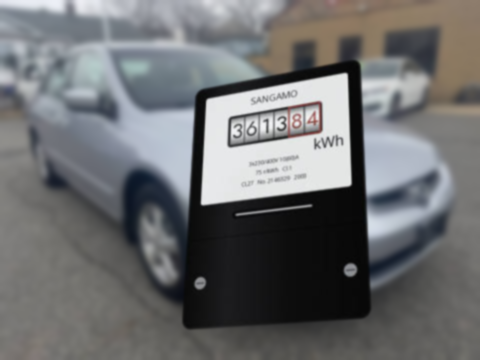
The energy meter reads 3613.84 kWh
